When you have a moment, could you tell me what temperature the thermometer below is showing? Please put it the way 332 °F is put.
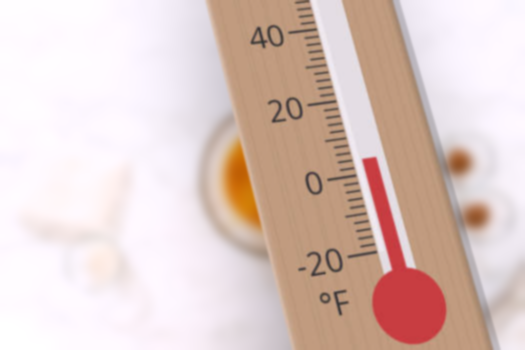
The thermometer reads 4 °F
